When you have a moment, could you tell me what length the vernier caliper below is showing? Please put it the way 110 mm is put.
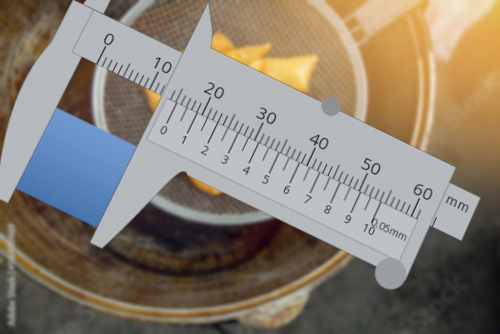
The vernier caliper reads 15.2 mm
